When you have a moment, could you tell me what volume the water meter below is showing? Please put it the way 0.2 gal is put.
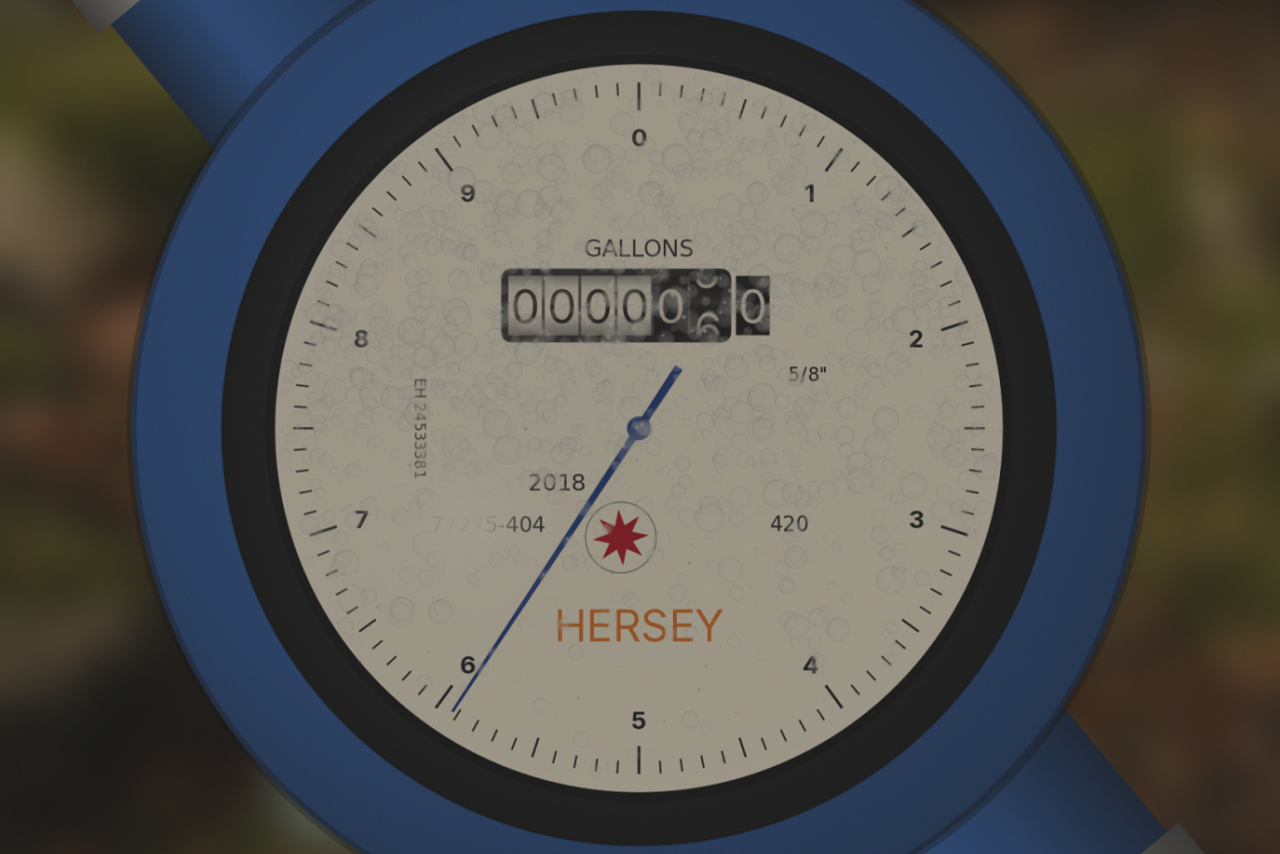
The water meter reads 55.9 gal
